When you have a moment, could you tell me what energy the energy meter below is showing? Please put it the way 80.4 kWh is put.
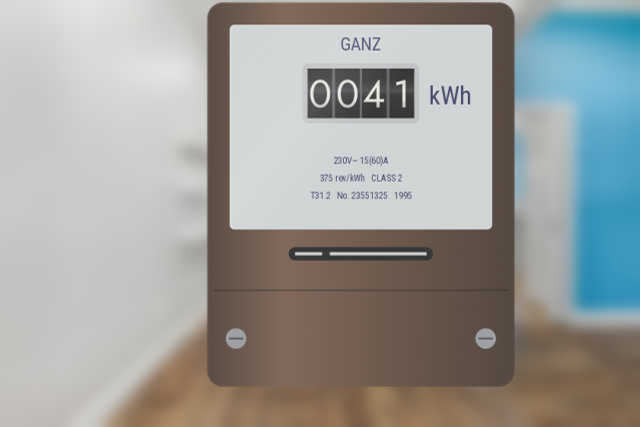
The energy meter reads 41 kWh
